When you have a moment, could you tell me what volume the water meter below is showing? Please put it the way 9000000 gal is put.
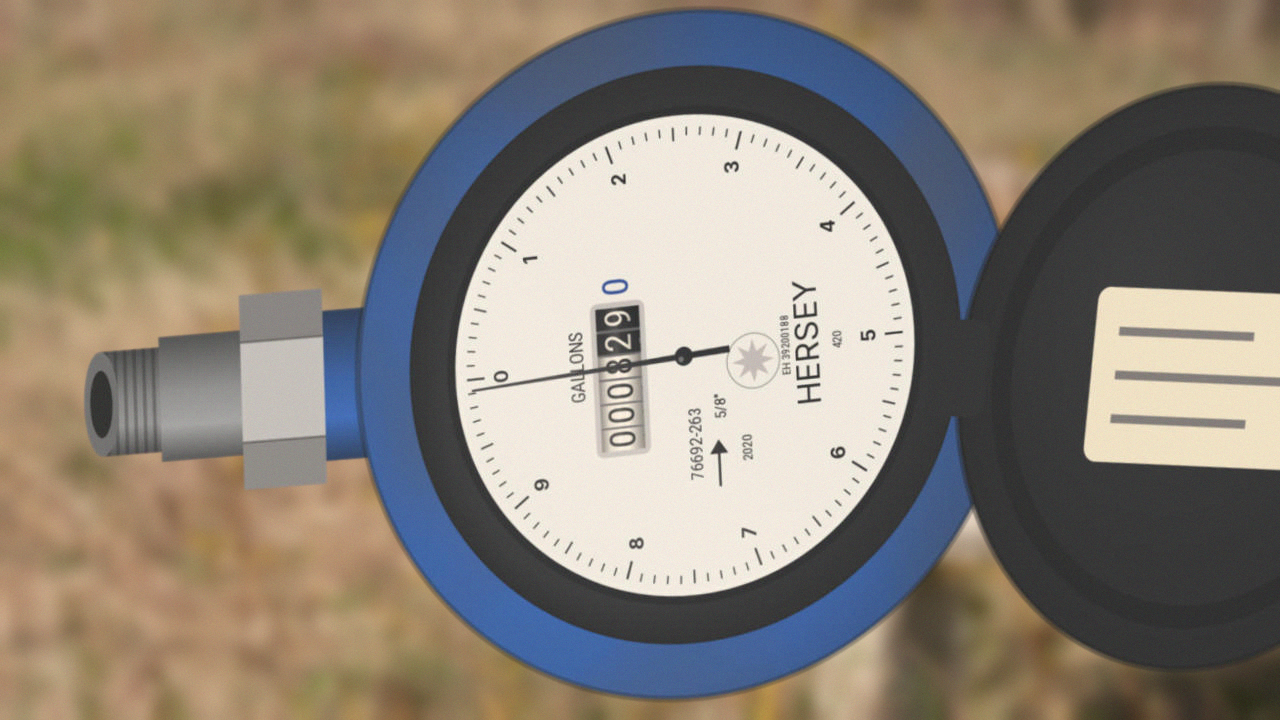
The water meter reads 8289.9 gal
